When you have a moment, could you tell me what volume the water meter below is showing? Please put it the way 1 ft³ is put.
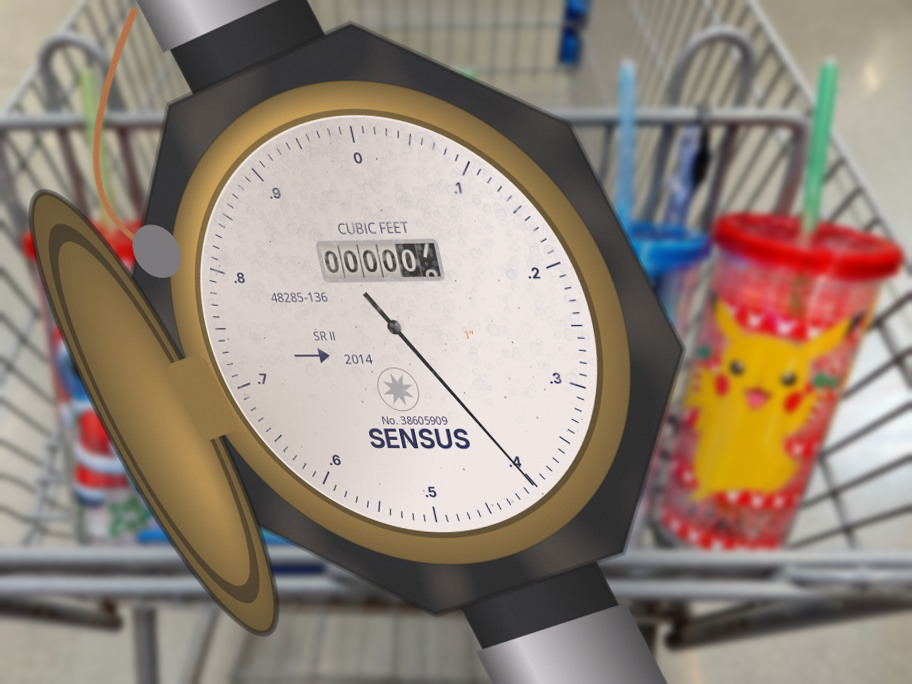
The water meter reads 7.40 ft³
